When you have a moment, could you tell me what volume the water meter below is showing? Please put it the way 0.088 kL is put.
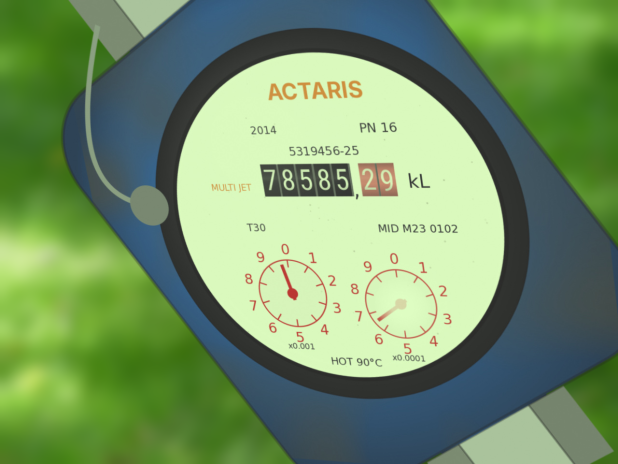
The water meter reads 78585.2896 kL
